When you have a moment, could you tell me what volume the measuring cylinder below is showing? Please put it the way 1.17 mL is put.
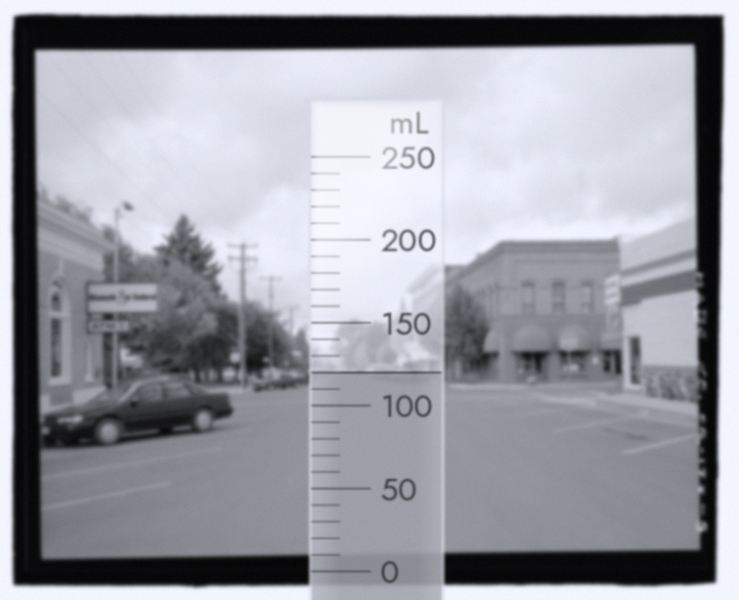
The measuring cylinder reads 120 mL
